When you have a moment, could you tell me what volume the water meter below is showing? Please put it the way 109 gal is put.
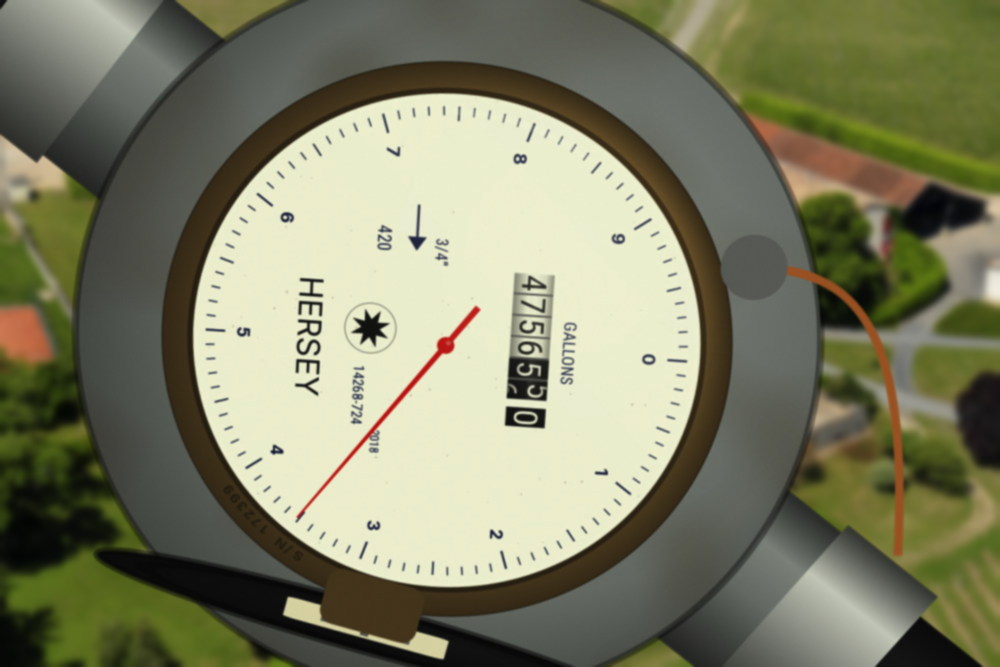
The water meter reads 4756553.5 gal
